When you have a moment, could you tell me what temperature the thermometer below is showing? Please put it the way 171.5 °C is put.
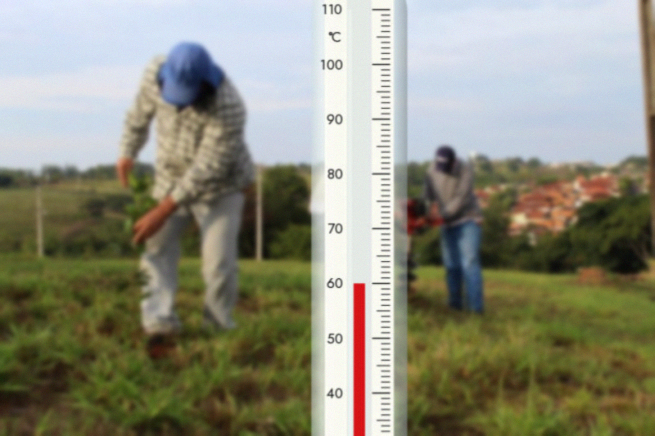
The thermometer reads 60 °C
